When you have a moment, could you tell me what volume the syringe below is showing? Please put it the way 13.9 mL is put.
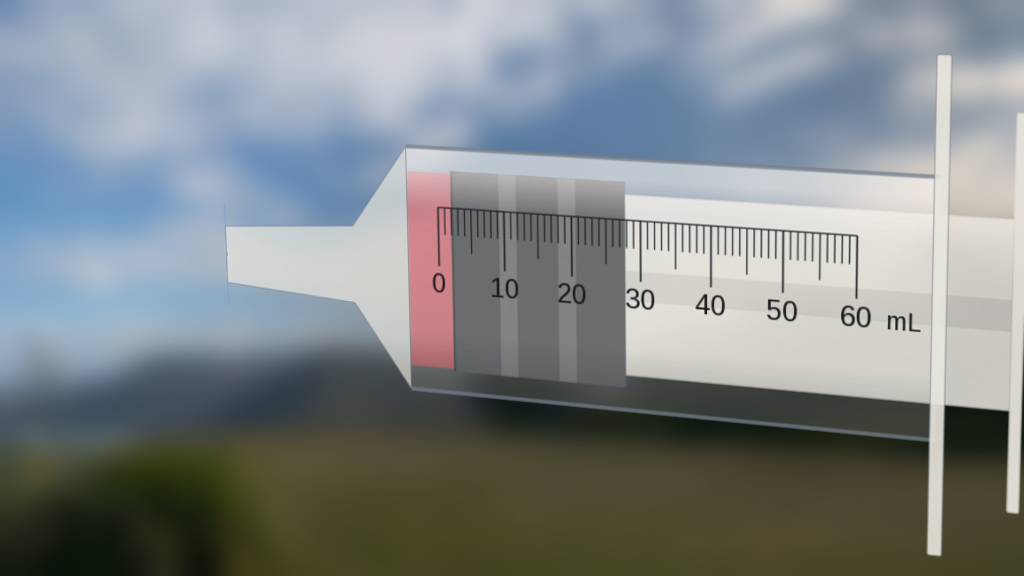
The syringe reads 2 mL
